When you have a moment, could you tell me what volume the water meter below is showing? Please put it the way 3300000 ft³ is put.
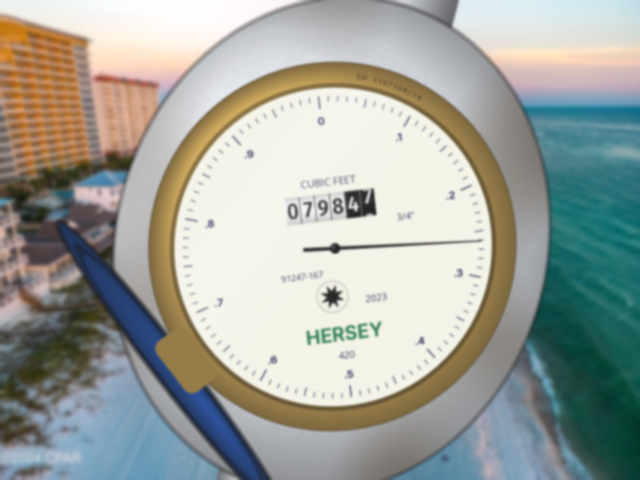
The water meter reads 79847.26 ft³
